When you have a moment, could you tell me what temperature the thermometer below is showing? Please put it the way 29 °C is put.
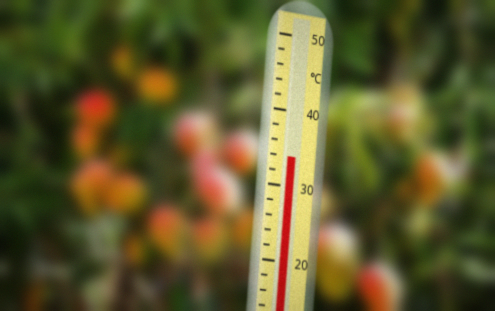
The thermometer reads 34 °C
